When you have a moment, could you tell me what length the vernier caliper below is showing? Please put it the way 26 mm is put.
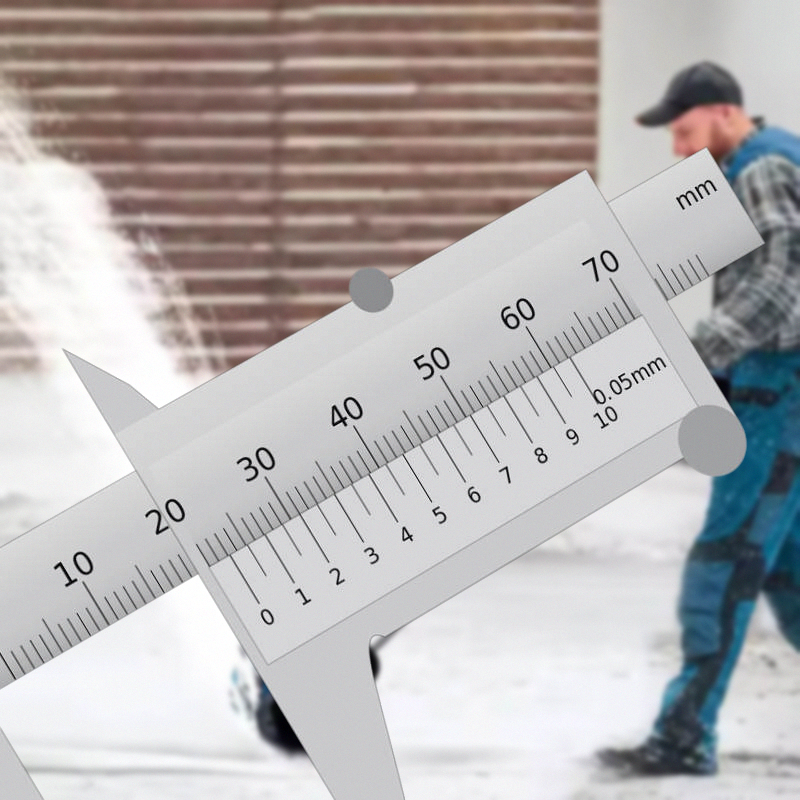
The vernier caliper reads 23.2 mm
